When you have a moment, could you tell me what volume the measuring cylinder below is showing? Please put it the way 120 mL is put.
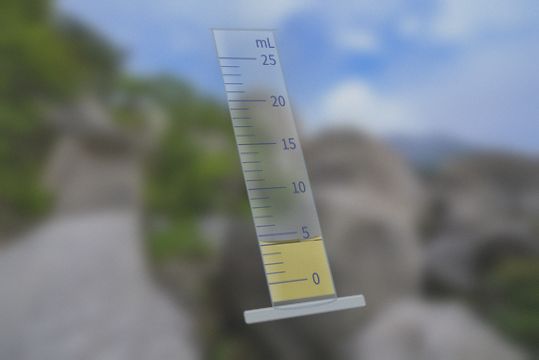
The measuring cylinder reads 4 mL
